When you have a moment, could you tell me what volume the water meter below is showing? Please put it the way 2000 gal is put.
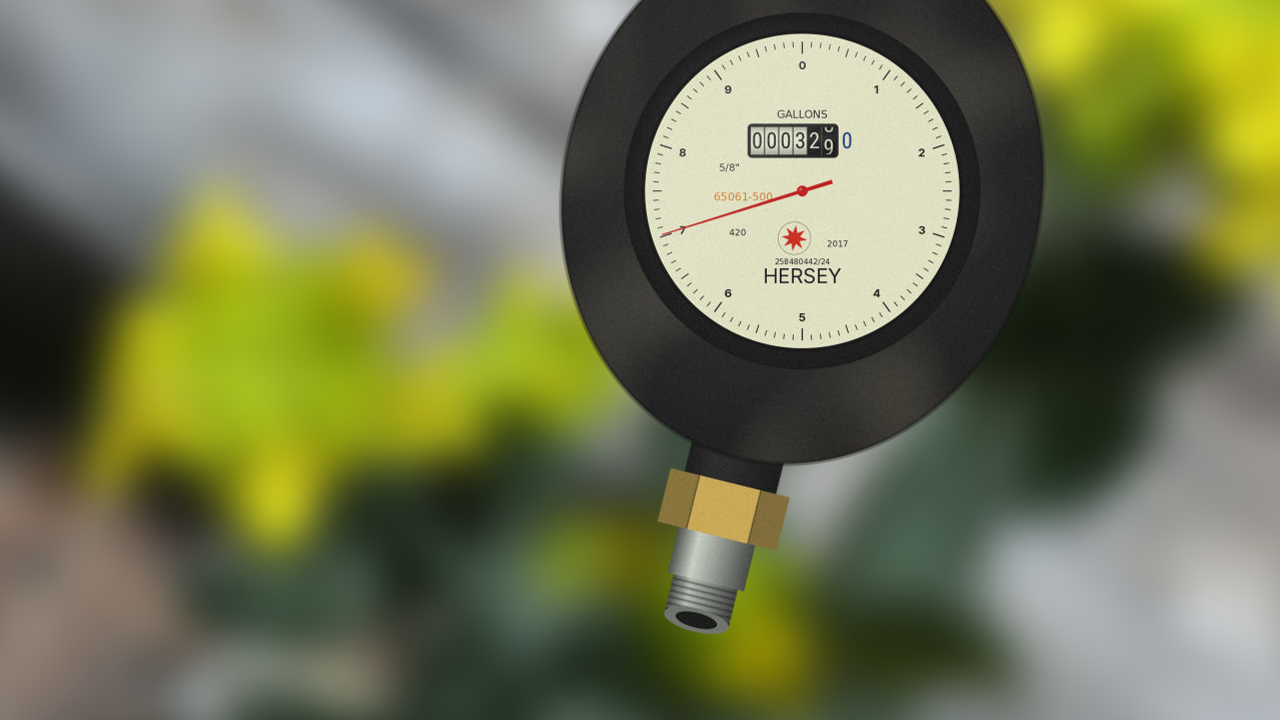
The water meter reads 3287.0 gal
